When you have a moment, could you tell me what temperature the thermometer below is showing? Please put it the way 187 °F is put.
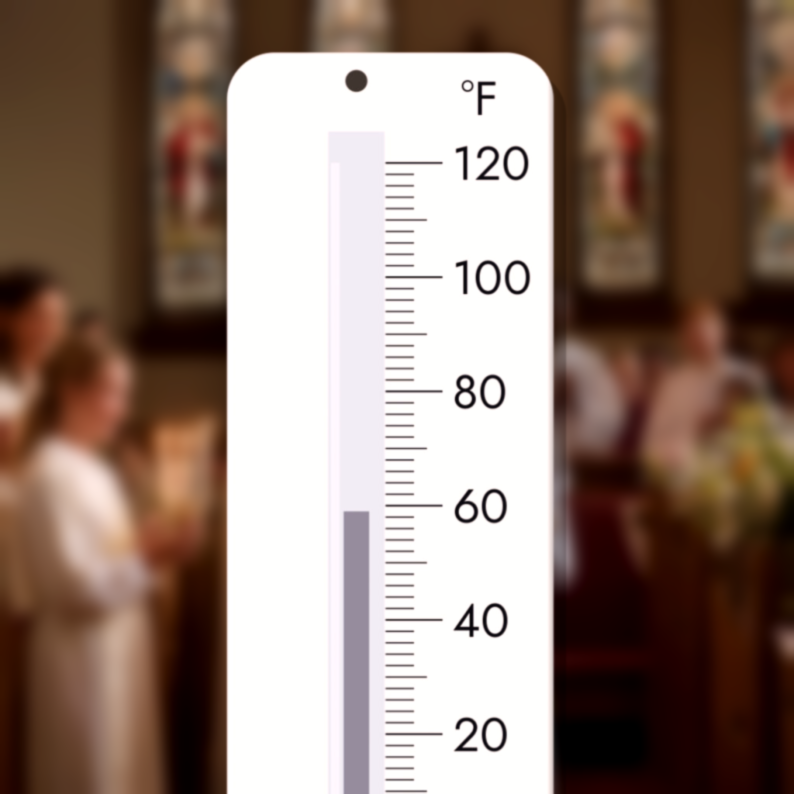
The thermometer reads 59 °F
